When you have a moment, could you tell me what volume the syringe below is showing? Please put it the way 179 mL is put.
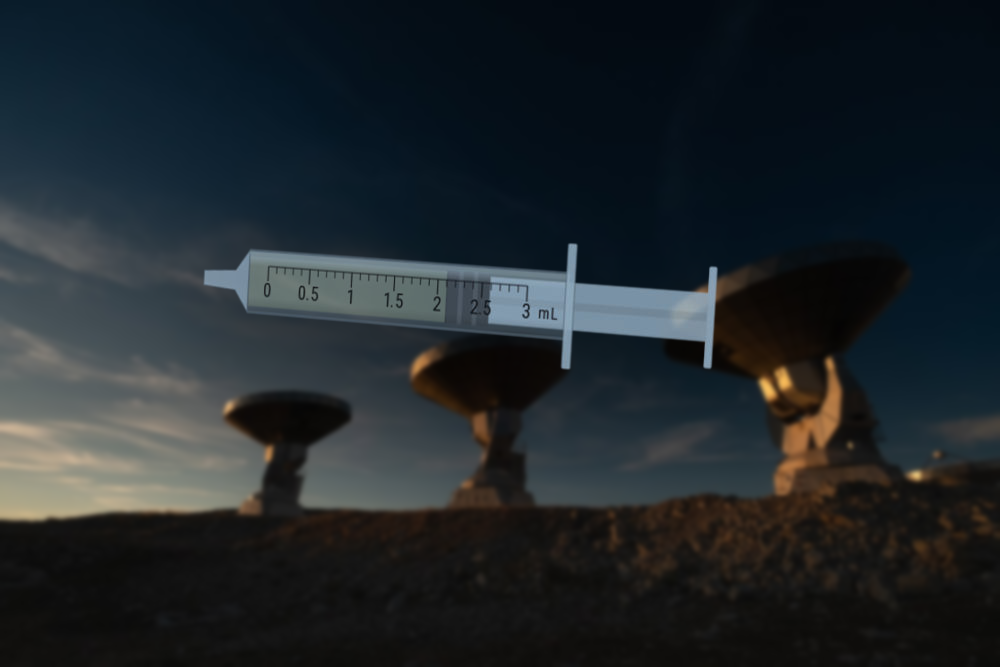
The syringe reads 2.1 mL
